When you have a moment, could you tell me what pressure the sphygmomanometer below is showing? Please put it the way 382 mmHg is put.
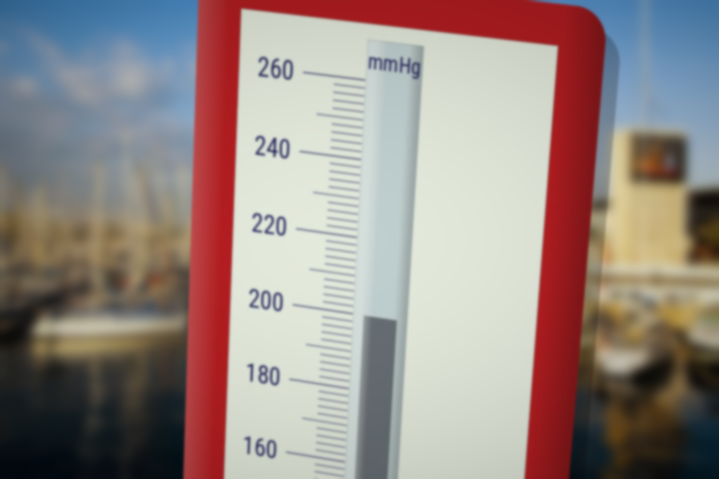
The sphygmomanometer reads 200 mmHg
